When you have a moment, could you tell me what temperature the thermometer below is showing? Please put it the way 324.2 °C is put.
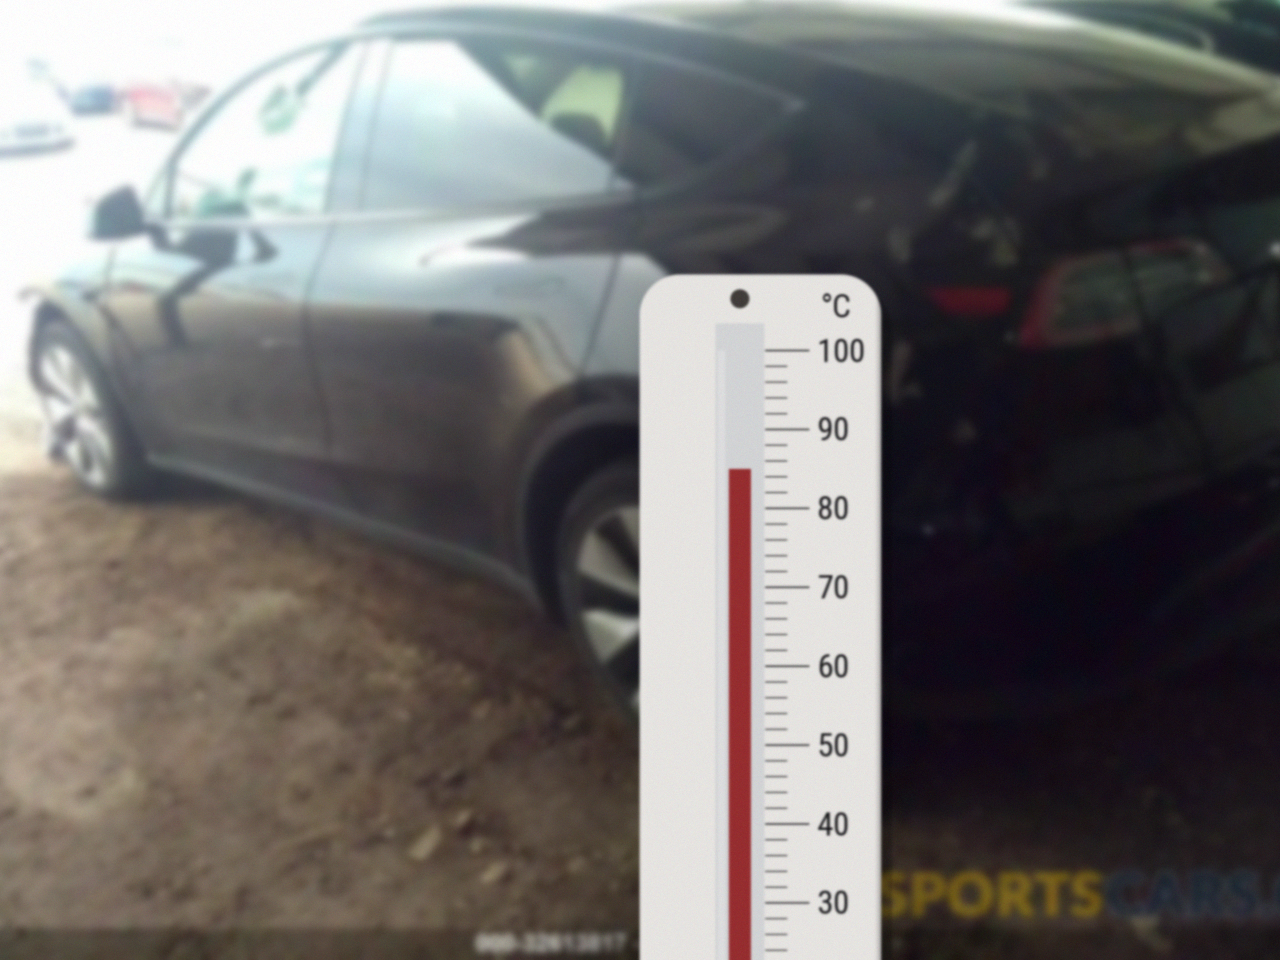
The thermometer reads 85 °C
